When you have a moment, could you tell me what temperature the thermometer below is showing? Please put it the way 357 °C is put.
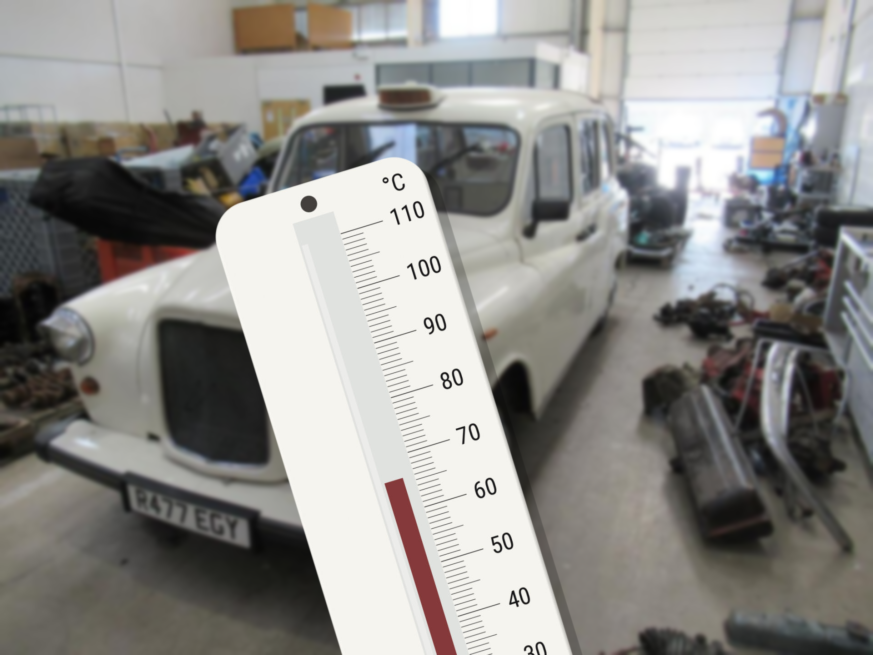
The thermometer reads 66 °C
